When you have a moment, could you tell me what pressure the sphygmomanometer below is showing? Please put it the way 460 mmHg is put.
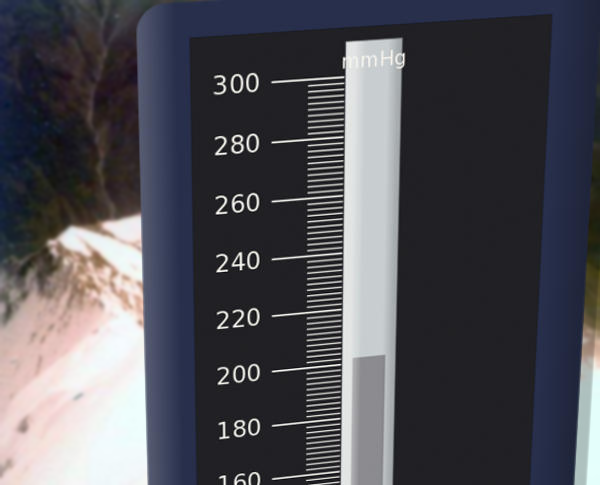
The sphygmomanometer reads 202 mmHg
